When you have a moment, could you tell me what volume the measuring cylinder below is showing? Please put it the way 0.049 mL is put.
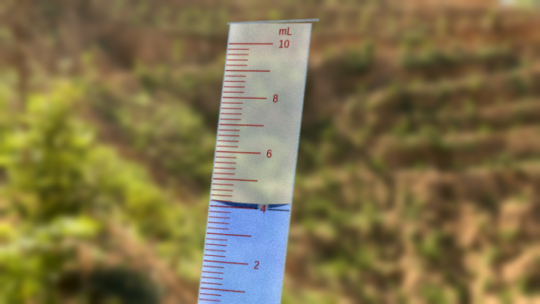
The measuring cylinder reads 4 mL
